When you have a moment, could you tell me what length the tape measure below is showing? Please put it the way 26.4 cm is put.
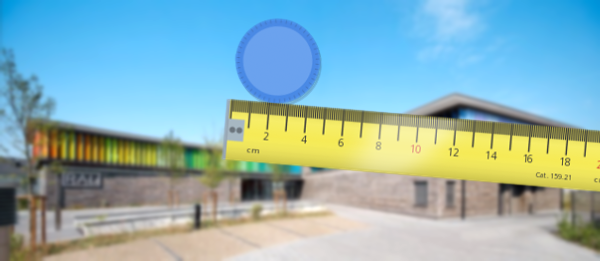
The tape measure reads 4.5 cm
